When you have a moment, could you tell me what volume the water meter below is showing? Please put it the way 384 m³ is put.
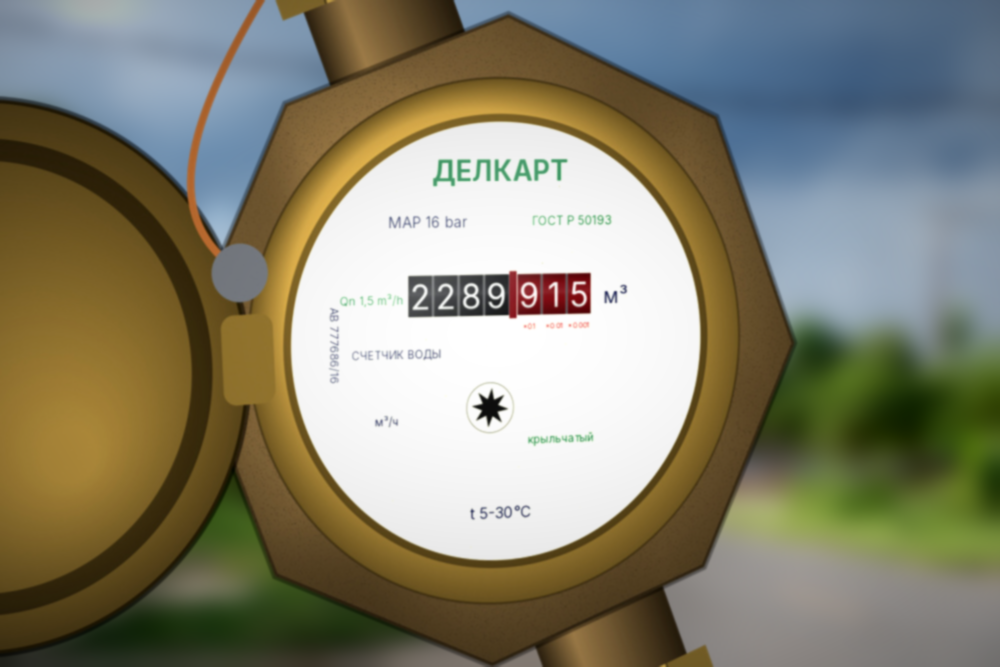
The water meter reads 2289.915 m³
